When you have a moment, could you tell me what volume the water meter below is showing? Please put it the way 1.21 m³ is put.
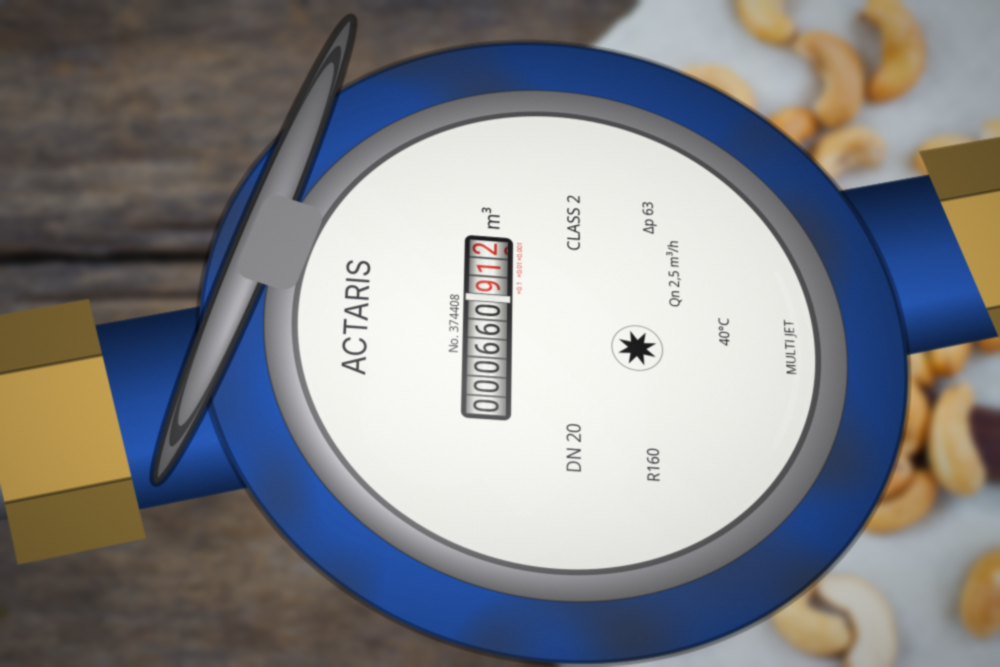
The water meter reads 660.912 m³
